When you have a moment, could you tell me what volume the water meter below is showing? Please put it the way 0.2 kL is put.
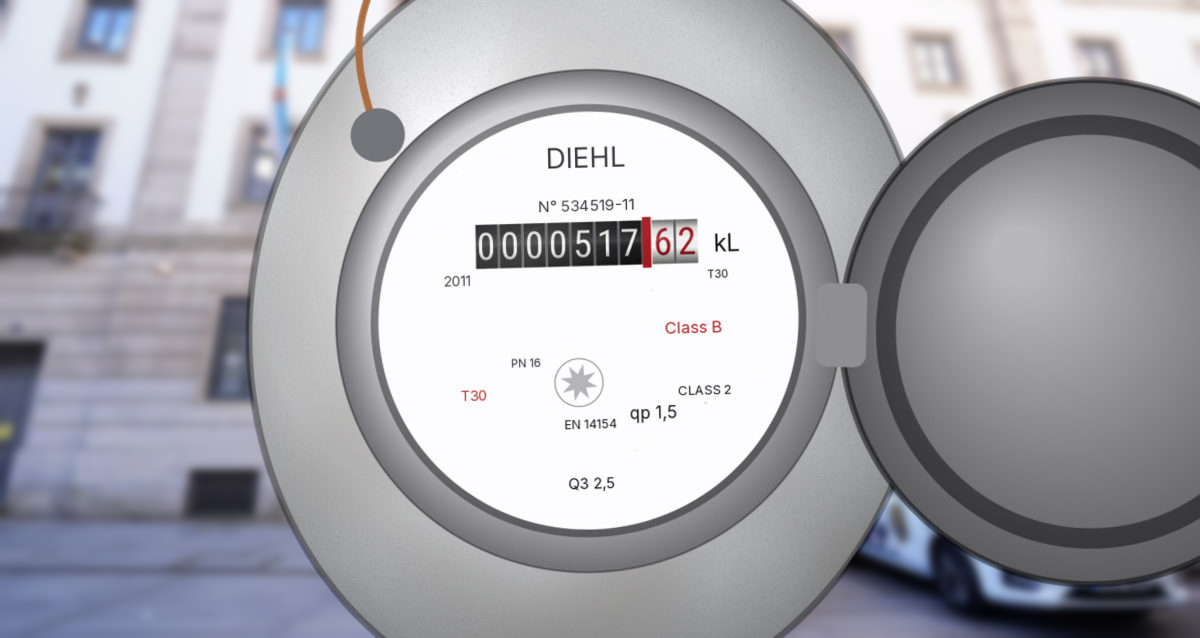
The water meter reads 517.62 kL
